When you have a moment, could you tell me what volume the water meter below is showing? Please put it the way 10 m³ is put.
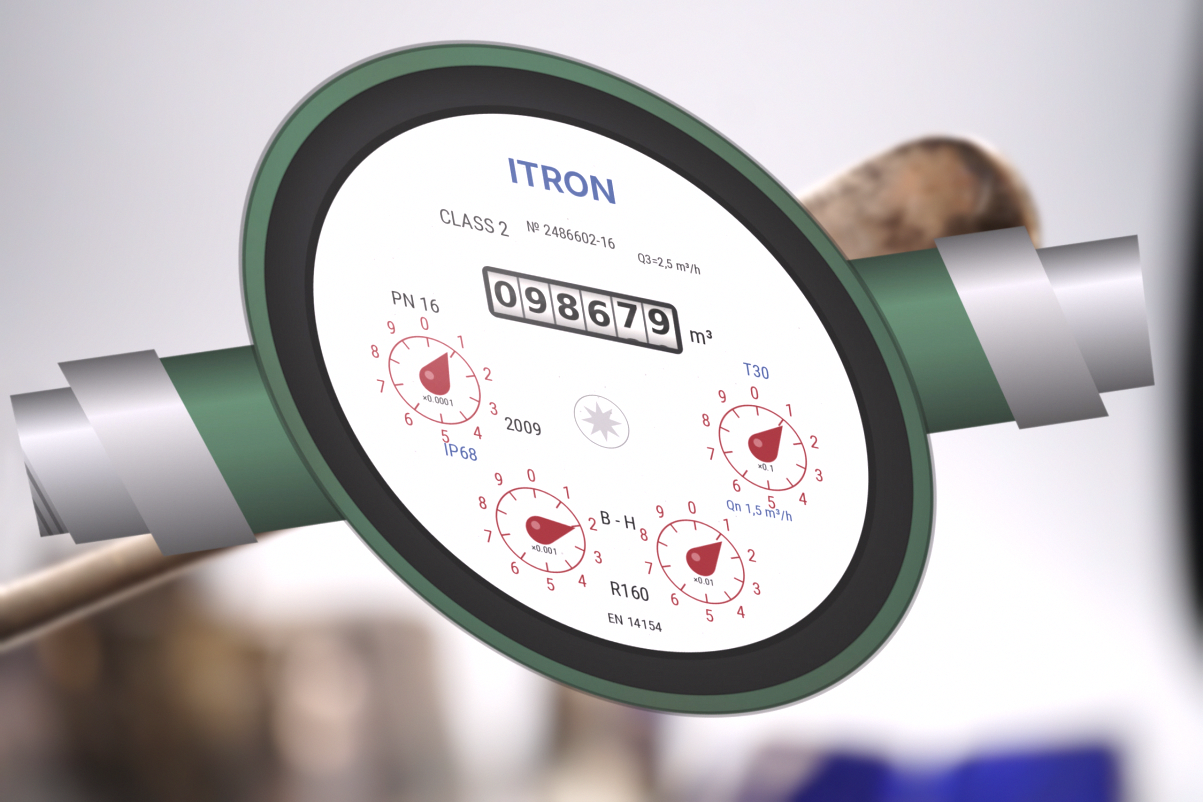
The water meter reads 98679.1120 m³
